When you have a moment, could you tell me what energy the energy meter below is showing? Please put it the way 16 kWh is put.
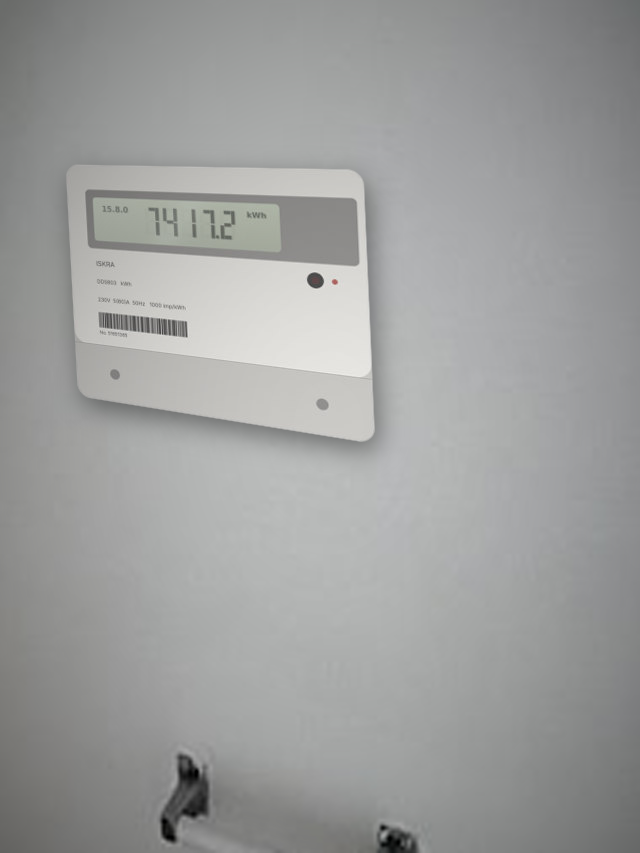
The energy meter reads 7417.2 kWh
